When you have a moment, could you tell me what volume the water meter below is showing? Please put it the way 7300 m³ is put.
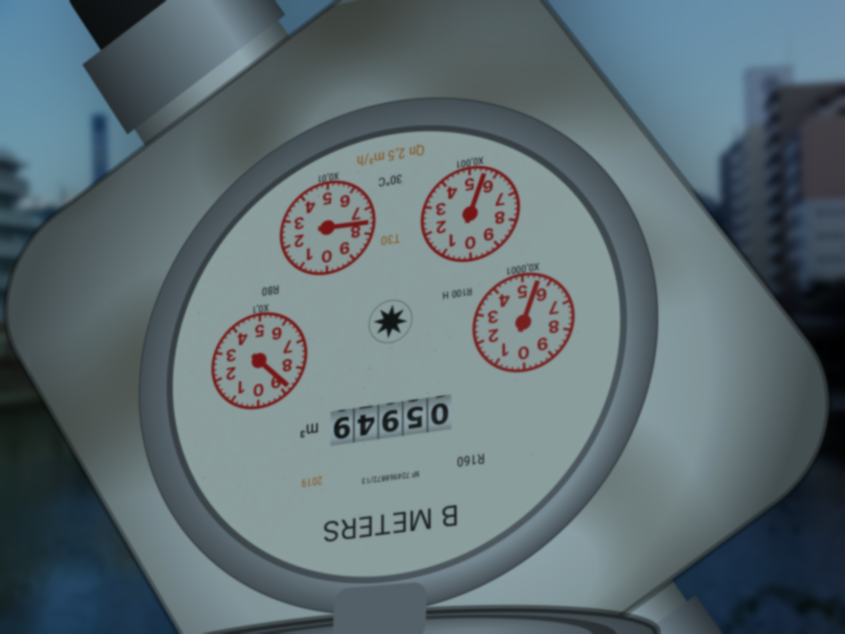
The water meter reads 5949.8755 m³
